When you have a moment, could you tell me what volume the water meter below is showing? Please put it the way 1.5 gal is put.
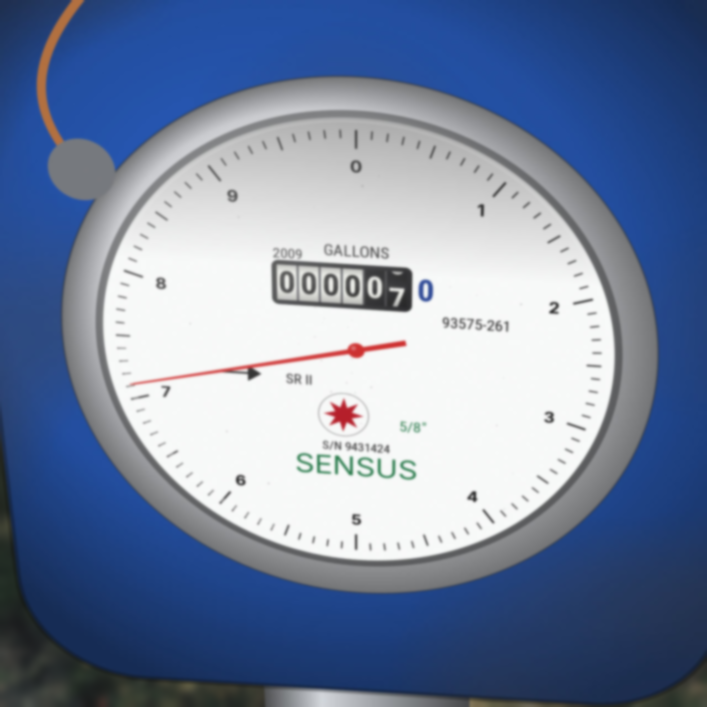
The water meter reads 67.1 gal
